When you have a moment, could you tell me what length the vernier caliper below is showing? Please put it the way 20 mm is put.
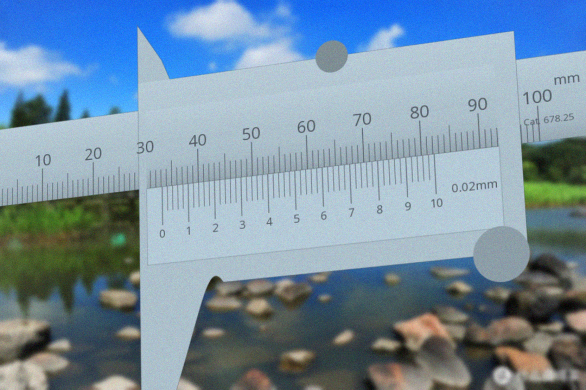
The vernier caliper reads 33.2 mm
